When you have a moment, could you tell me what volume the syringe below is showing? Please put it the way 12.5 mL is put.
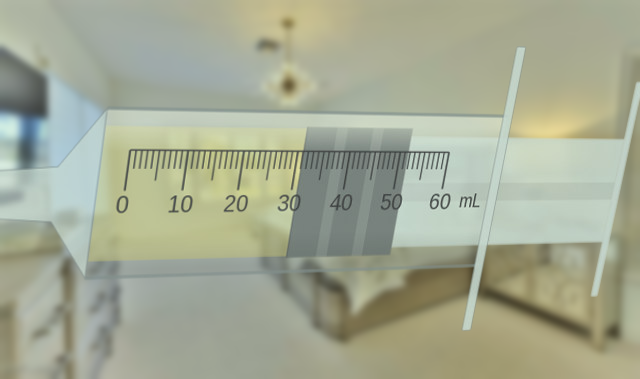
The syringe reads 31 mL
